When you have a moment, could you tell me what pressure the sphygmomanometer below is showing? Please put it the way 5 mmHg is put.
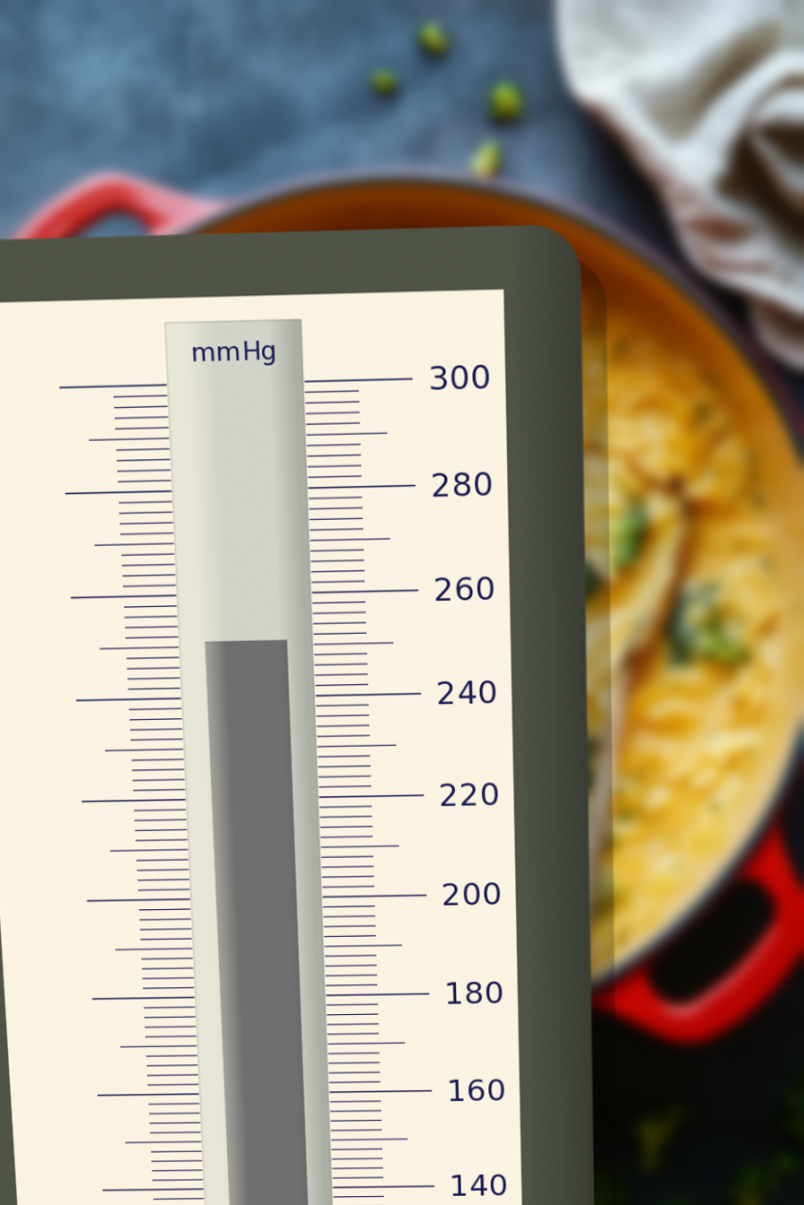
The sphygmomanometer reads 251 mmHg
